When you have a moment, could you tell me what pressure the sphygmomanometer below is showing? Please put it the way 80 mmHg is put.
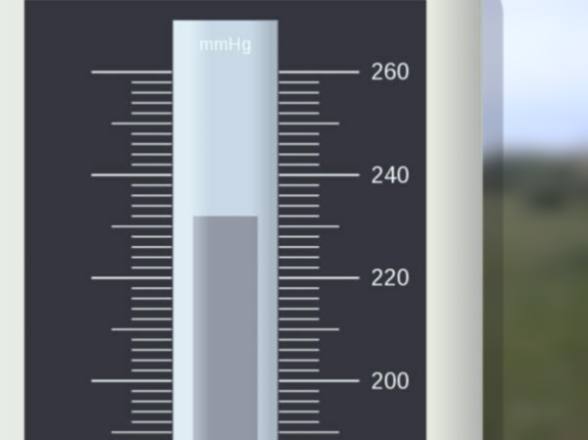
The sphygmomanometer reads 232 mmHg
